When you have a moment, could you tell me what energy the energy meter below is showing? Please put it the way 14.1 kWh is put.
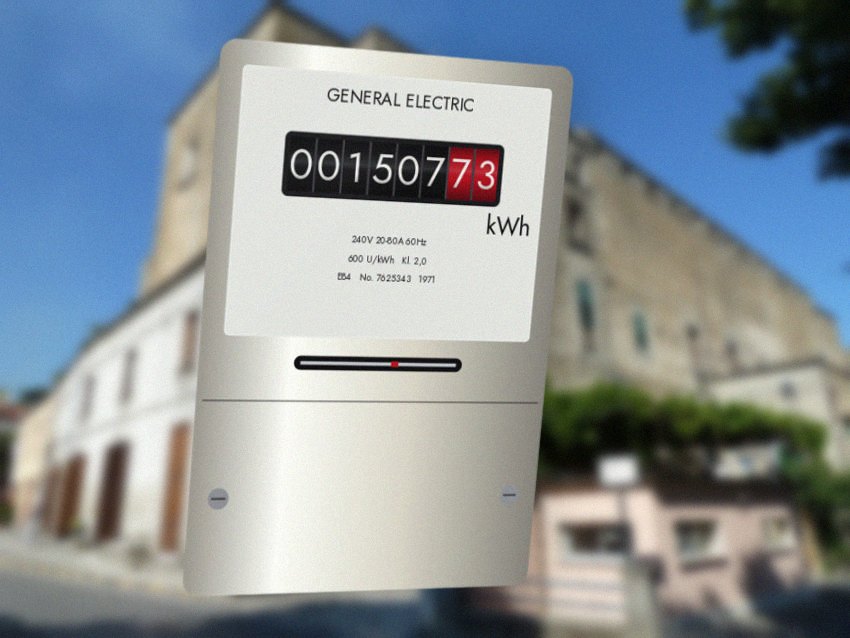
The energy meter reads 1507.73 kWh
